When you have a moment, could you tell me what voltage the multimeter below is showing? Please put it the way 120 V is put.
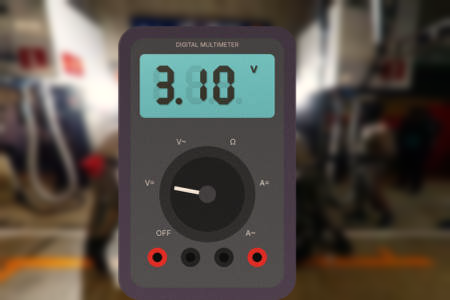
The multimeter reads 3.10 V
